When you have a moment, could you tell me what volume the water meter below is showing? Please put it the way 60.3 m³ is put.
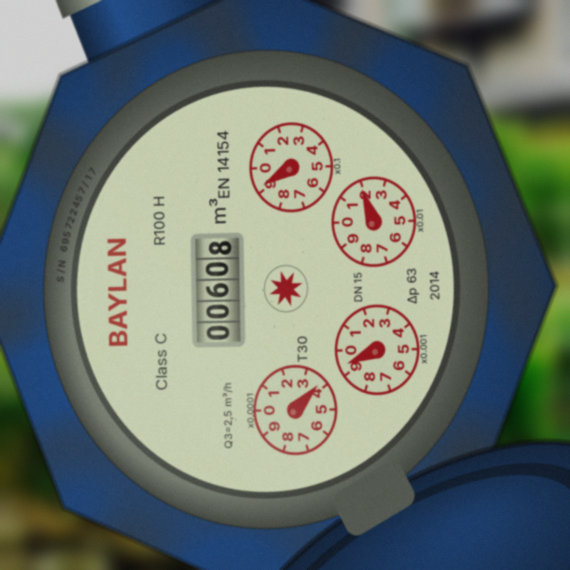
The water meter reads 607.9193 m³
